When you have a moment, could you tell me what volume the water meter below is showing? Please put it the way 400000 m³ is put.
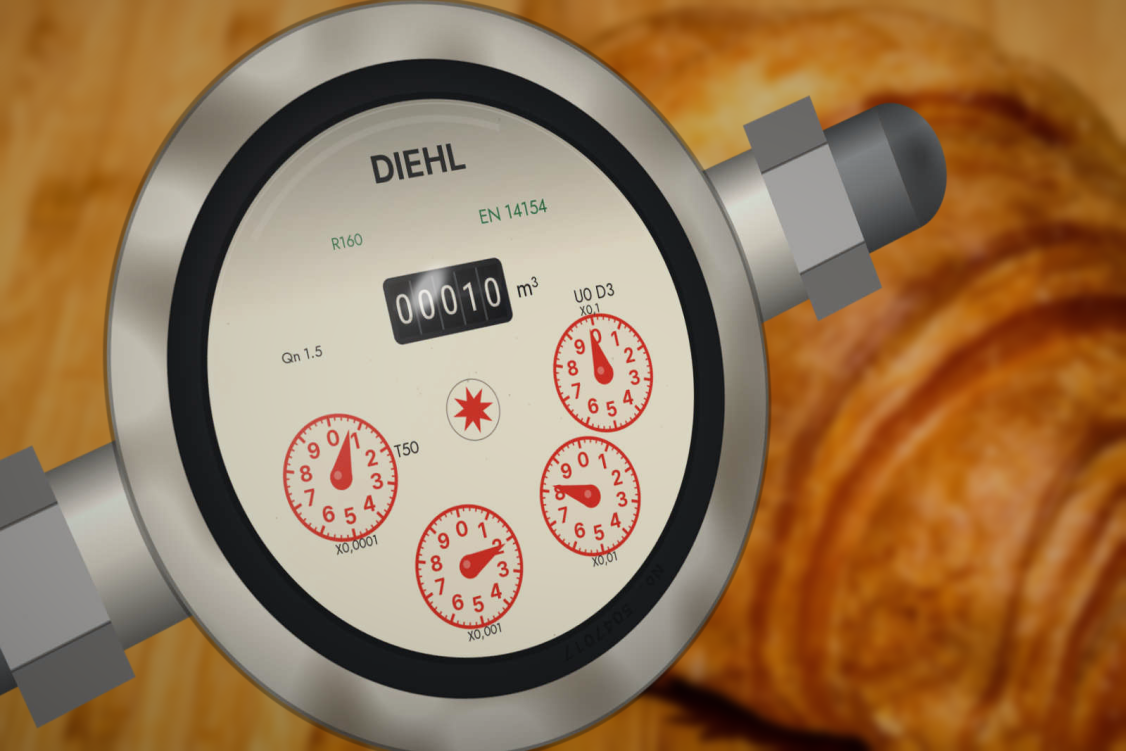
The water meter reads 9.9820 m³
